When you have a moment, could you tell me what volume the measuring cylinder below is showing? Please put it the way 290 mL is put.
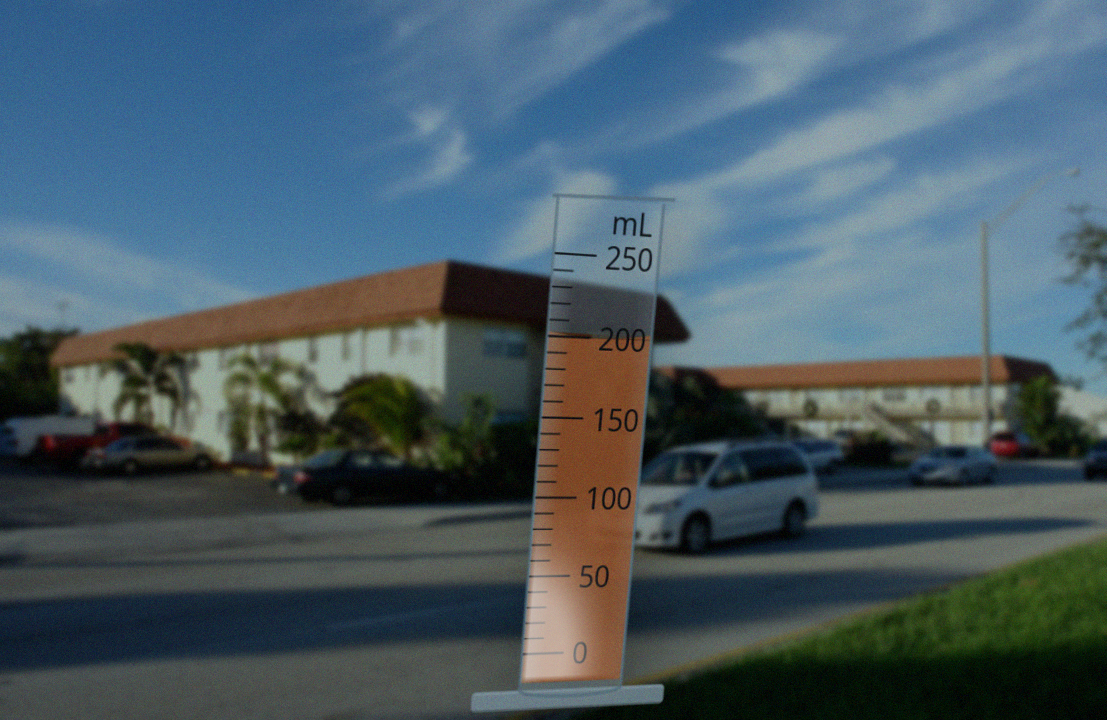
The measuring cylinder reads 200 mL
